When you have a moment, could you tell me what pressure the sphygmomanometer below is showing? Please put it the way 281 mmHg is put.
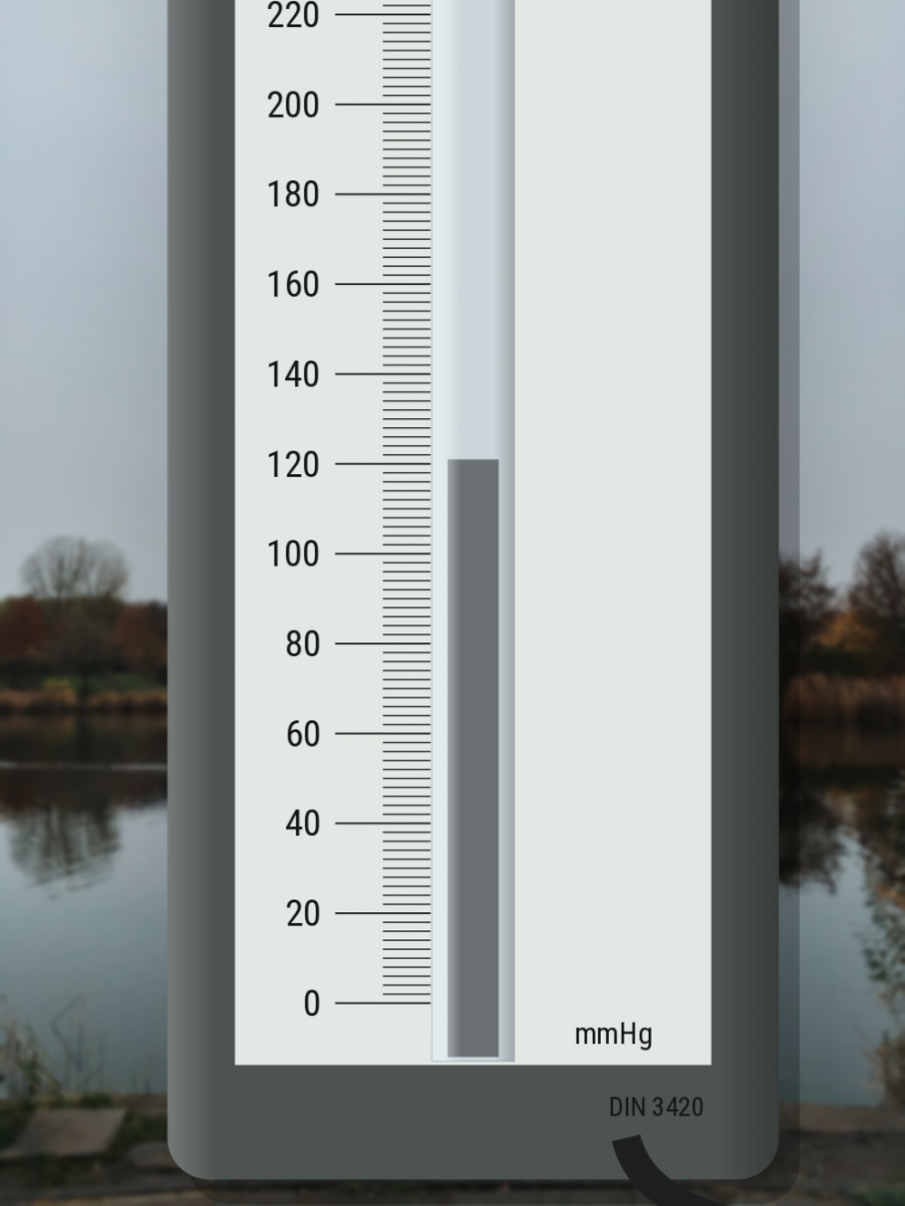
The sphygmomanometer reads 121 mmHg
